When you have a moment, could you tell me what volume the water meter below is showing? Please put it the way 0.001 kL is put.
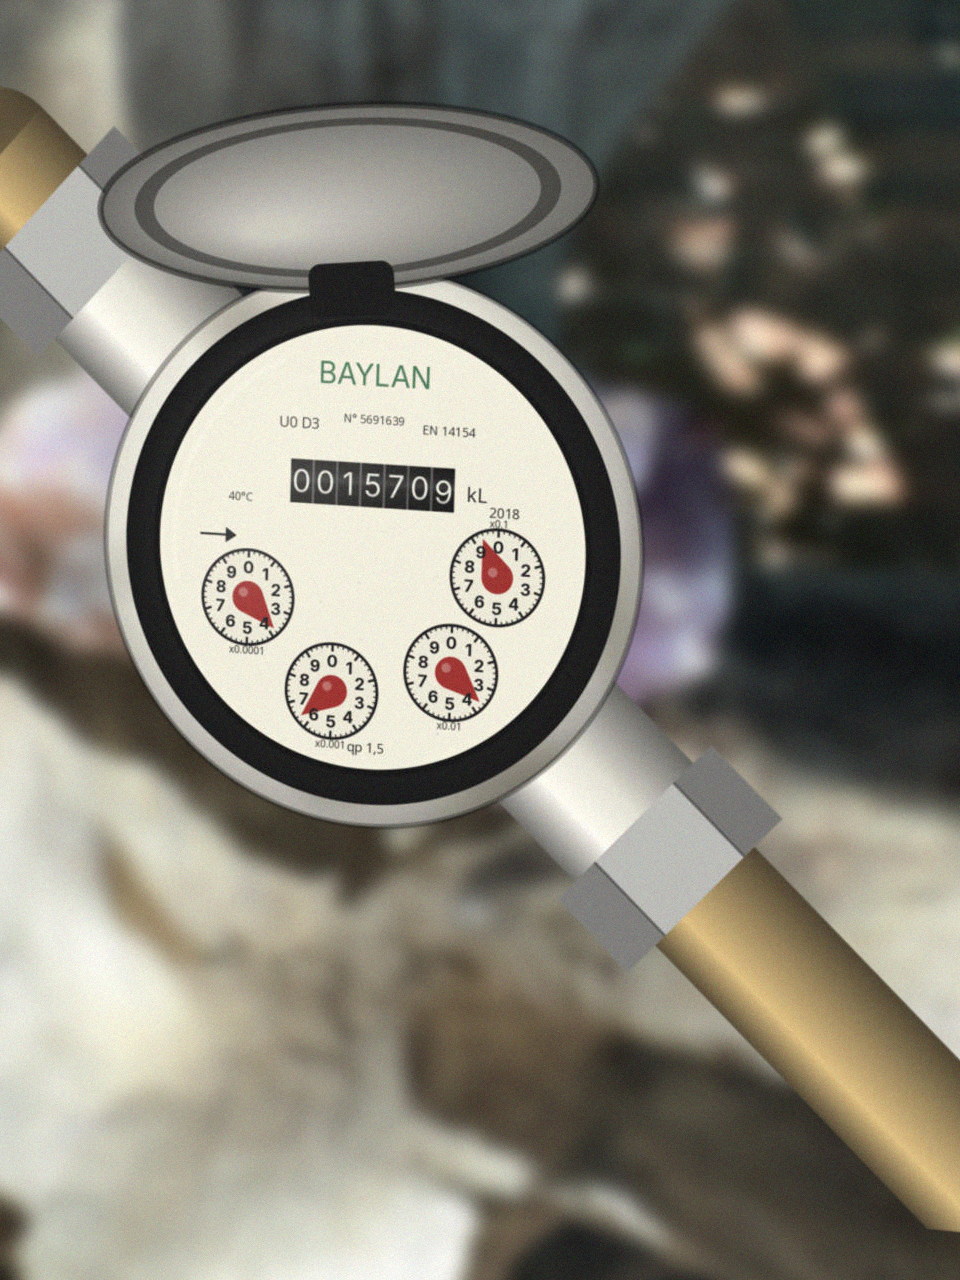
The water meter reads 15708.9363 kL
